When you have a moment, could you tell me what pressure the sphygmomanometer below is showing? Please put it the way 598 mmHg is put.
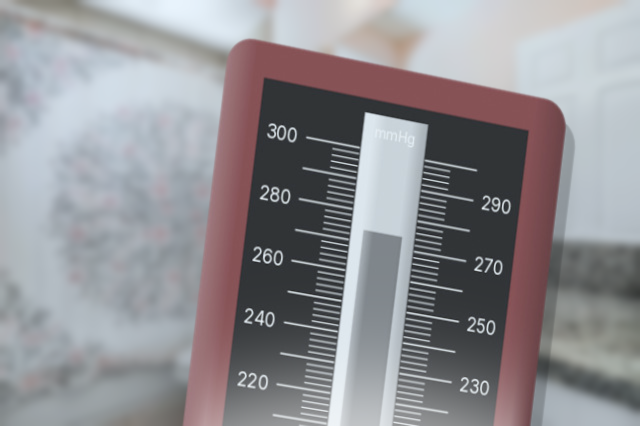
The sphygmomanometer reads 274 mmHg
